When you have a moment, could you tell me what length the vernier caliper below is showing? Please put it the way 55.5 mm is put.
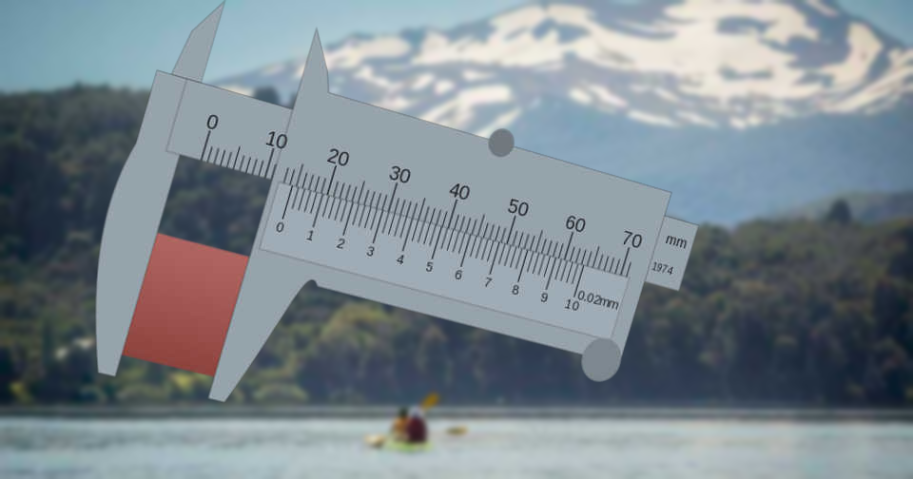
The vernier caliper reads 14.4 mm
